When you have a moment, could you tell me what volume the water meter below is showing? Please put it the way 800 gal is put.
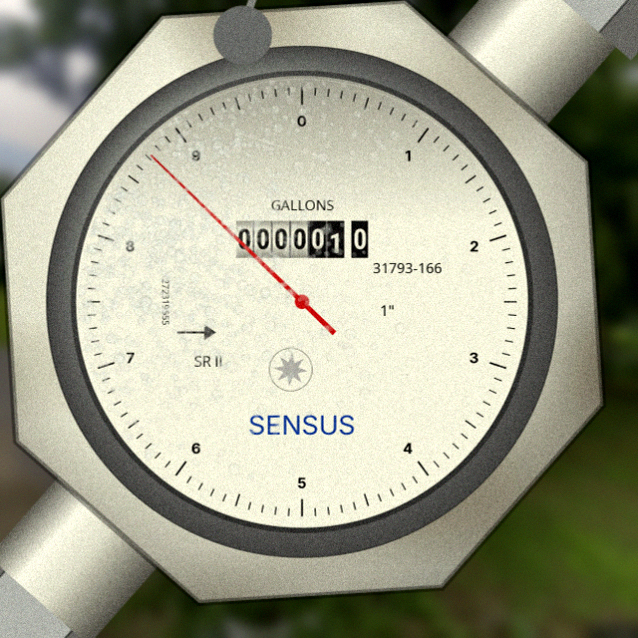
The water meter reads 8.7 gal
